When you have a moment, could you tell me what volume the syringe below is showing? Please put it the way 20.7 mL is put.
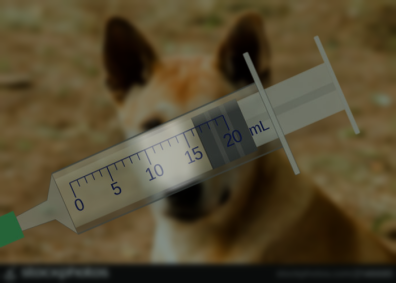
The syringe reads 16.5 mL
